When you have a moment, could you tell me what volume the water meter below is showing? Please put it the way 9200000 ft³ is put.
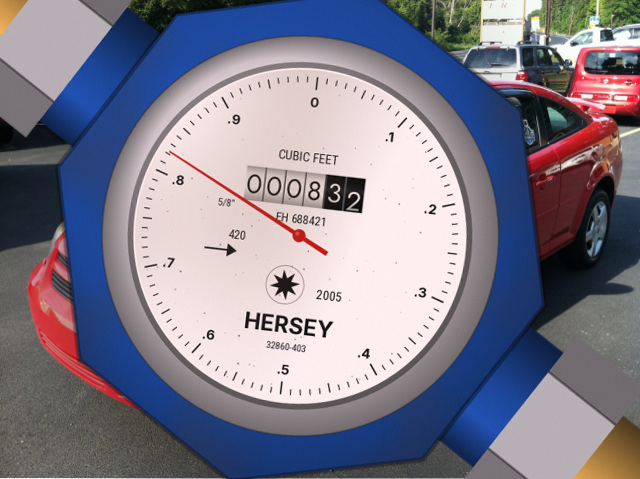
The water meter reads 831.82 ft³
